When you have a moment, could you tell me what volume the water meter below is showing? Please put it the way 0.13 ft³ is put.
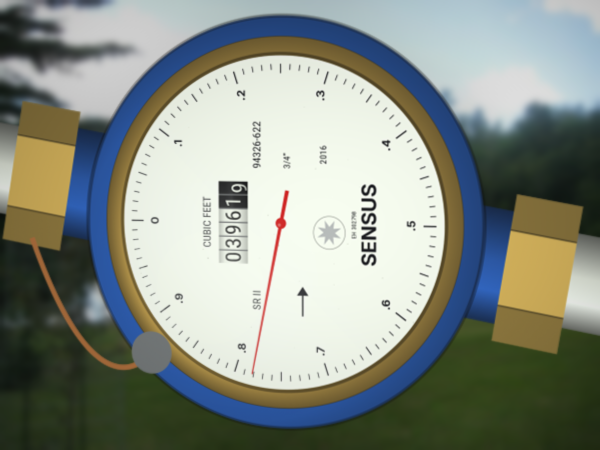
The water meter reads 39618.78 ft³
